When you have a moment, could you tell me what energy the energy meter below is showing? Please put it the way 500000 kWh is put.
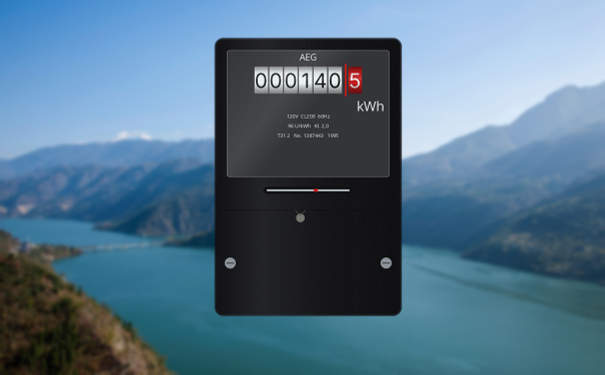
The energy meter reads 140.5 kWh
